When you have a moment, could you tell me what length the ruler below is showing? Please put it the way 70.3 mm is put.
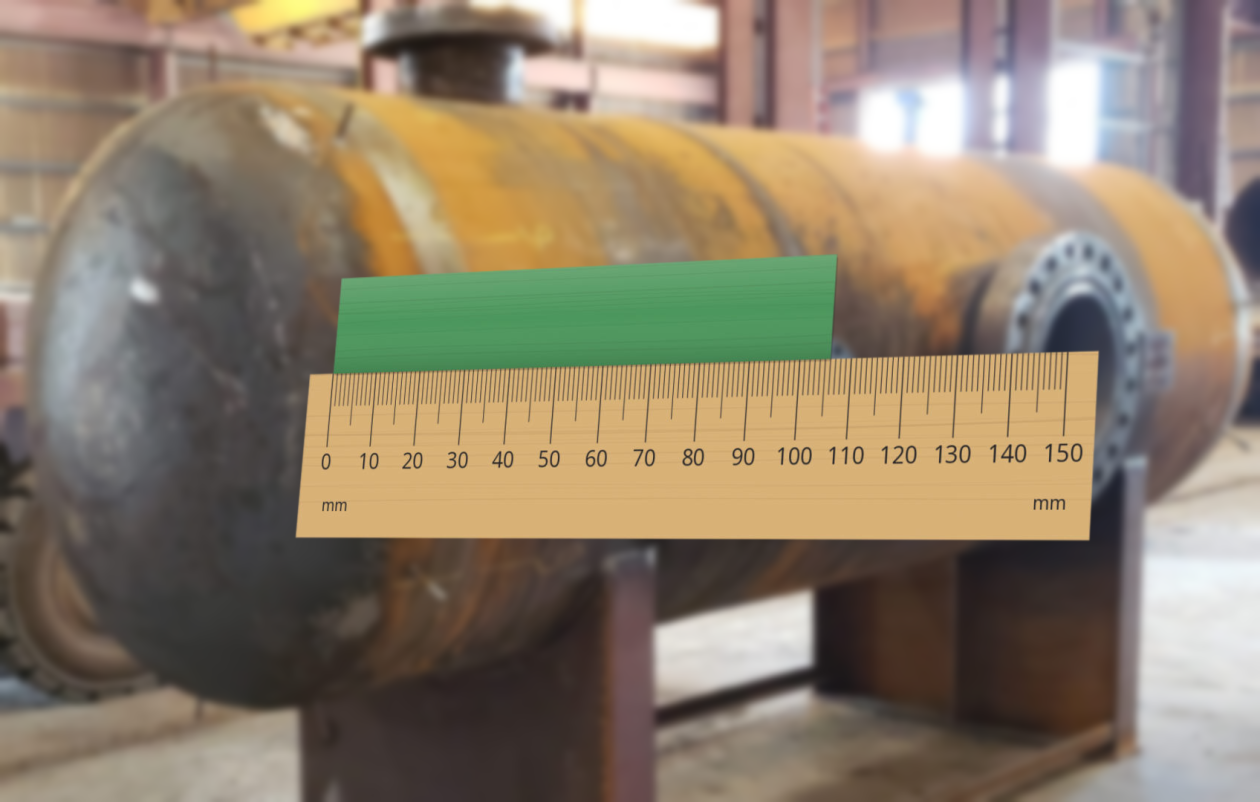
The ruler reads 106 mm
